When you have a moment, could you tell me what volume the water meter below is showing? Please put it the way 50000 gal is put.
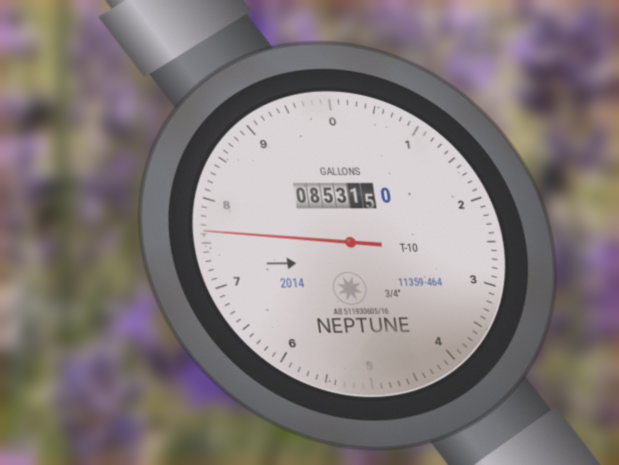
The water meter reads 853147.6 gal
